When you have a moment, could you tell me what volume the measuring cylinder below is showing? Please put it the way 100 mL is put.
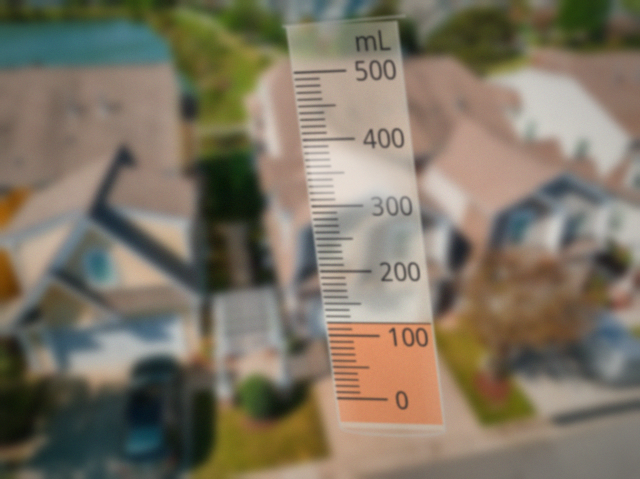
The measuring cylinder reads 120 mL
